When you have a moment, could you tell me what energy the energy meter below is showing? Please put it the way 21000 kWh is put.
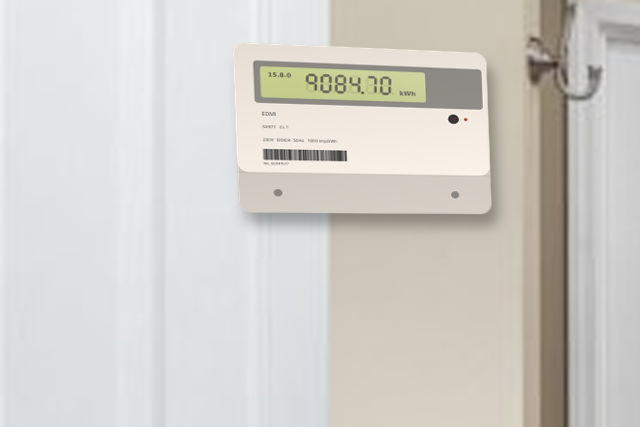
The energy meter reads 9084.70 kWh
